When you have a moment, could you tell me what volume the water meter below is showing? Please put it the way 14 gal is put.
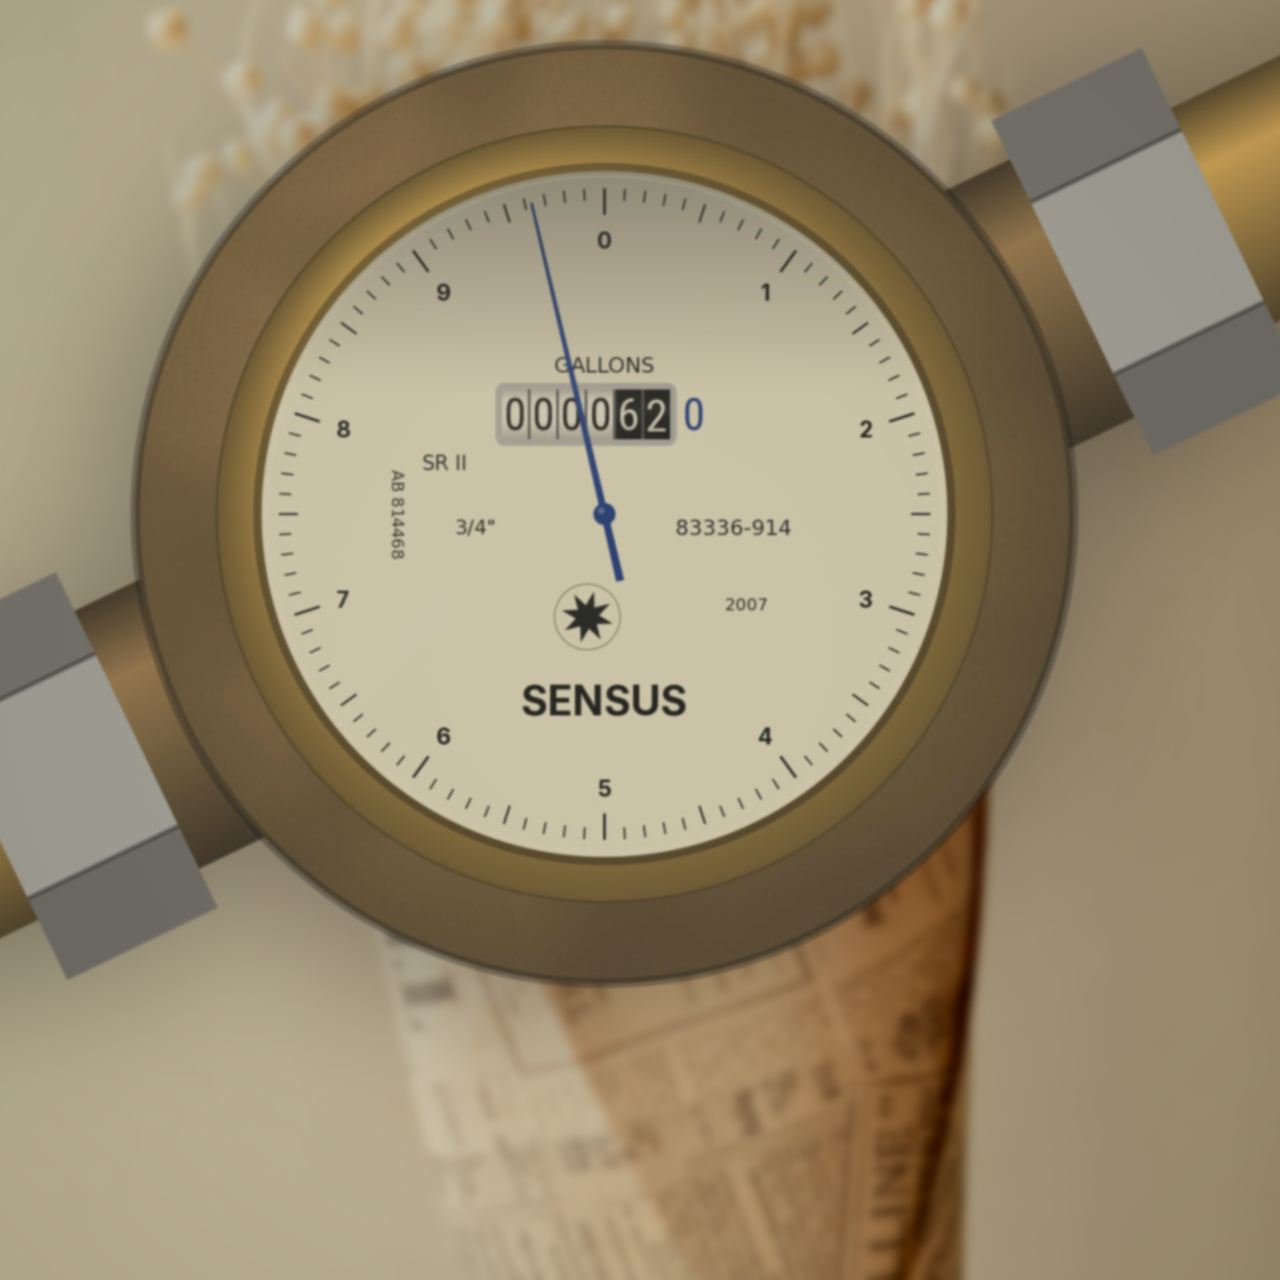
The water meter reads 619.6 gal
